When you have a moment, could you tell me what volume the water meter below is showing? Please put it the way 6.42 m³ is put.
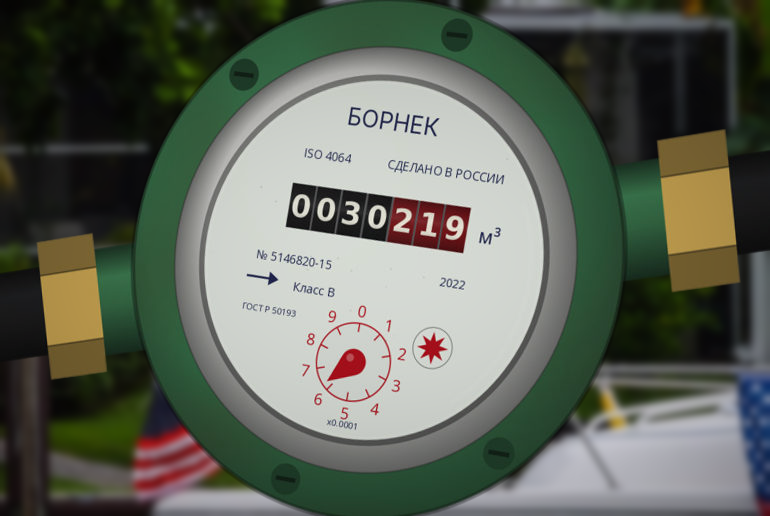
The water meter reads 30.2196 m³
